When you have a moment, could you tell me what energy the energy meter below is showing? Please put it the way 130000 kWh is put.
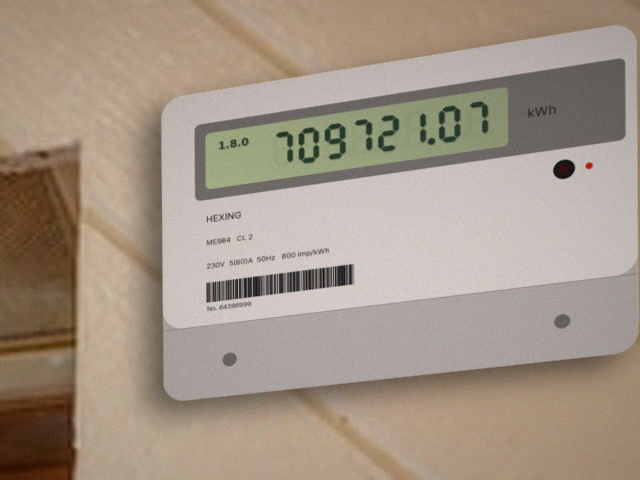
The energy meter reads 709721.07 kWh
